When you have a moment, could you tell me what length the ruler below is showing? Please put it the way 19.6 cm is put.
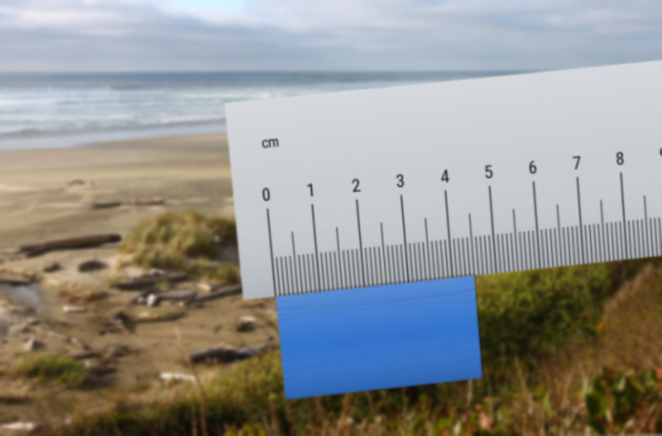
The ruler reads 4.5 cm
